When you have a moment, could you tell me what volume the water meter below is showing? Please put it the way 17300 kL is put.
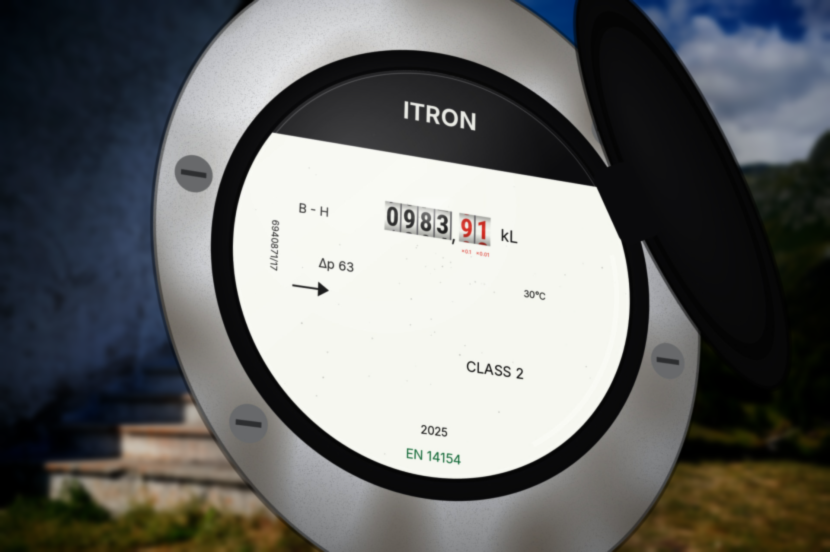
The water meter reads 983.91 kL
